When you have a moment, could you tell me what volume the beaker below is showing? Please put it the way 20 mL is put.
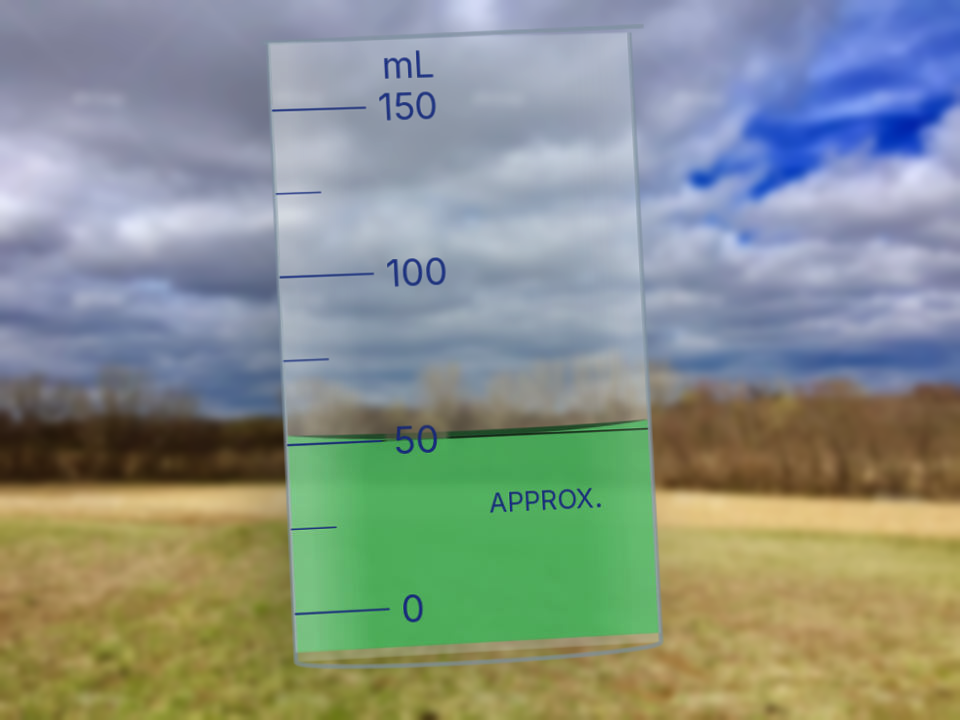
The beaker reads 50 mL
